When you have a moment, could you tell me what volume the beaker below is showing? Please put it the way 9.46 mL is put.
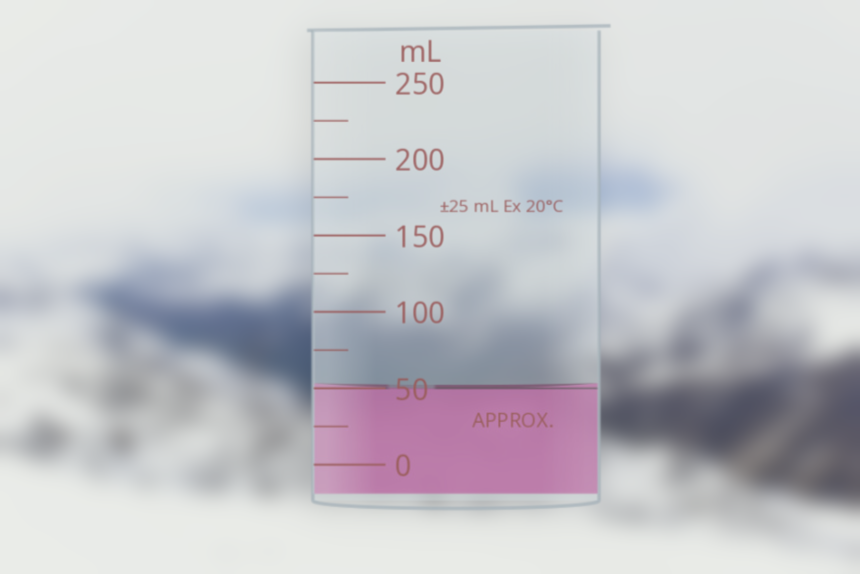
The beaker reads 50 mL
